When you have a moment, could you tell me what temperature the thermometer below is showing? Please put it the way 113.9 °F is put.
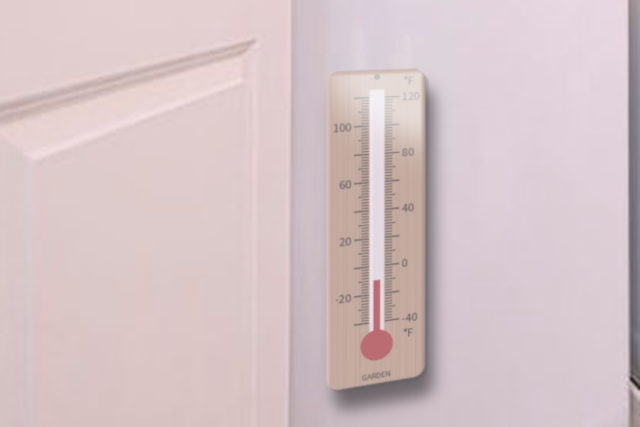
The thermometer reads -10 °F
